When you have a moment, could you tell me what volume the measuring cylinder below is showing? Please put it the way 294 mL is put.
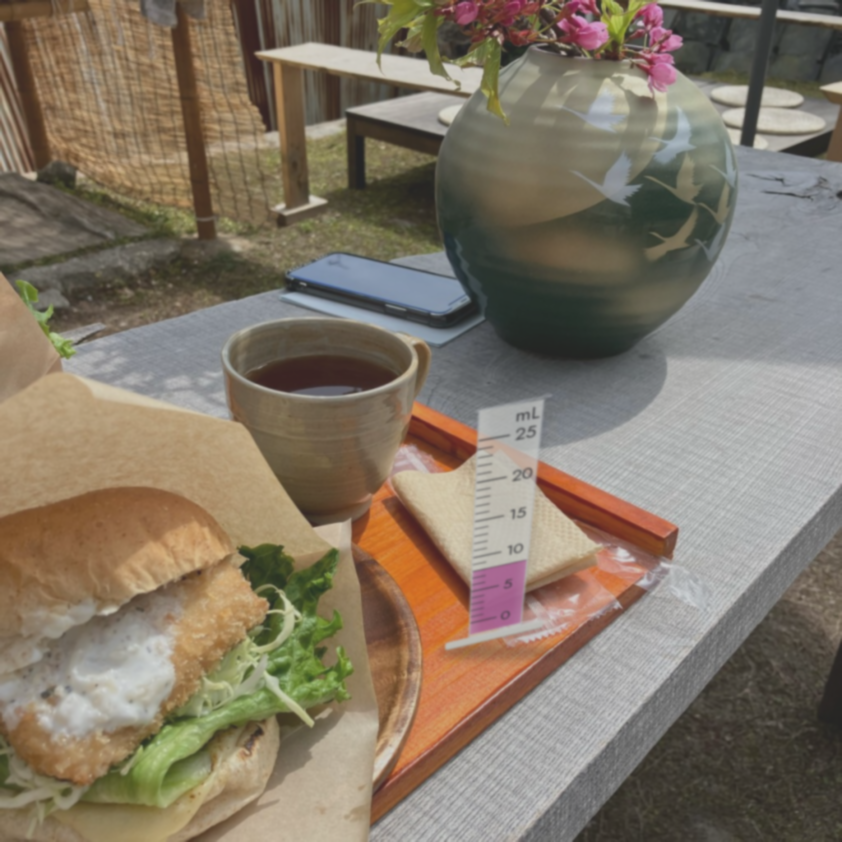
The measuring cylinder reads 8 mL
